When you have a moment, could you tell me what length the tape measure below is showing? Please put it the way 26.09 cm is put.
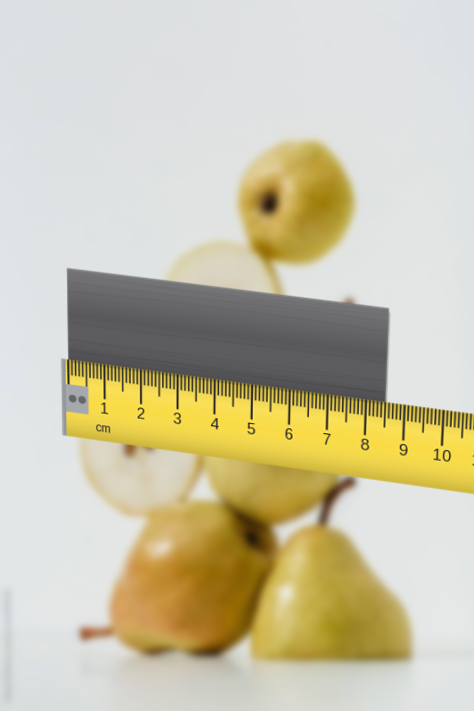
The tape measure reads 8.5 cm
